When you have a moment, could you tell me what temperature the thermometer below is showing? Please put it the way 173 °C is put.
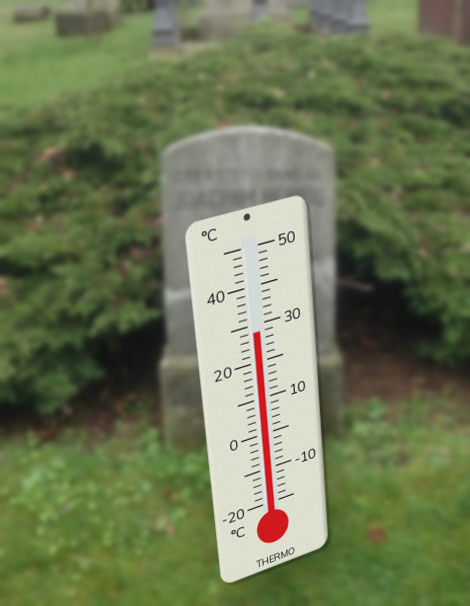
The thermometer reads 28 °C
